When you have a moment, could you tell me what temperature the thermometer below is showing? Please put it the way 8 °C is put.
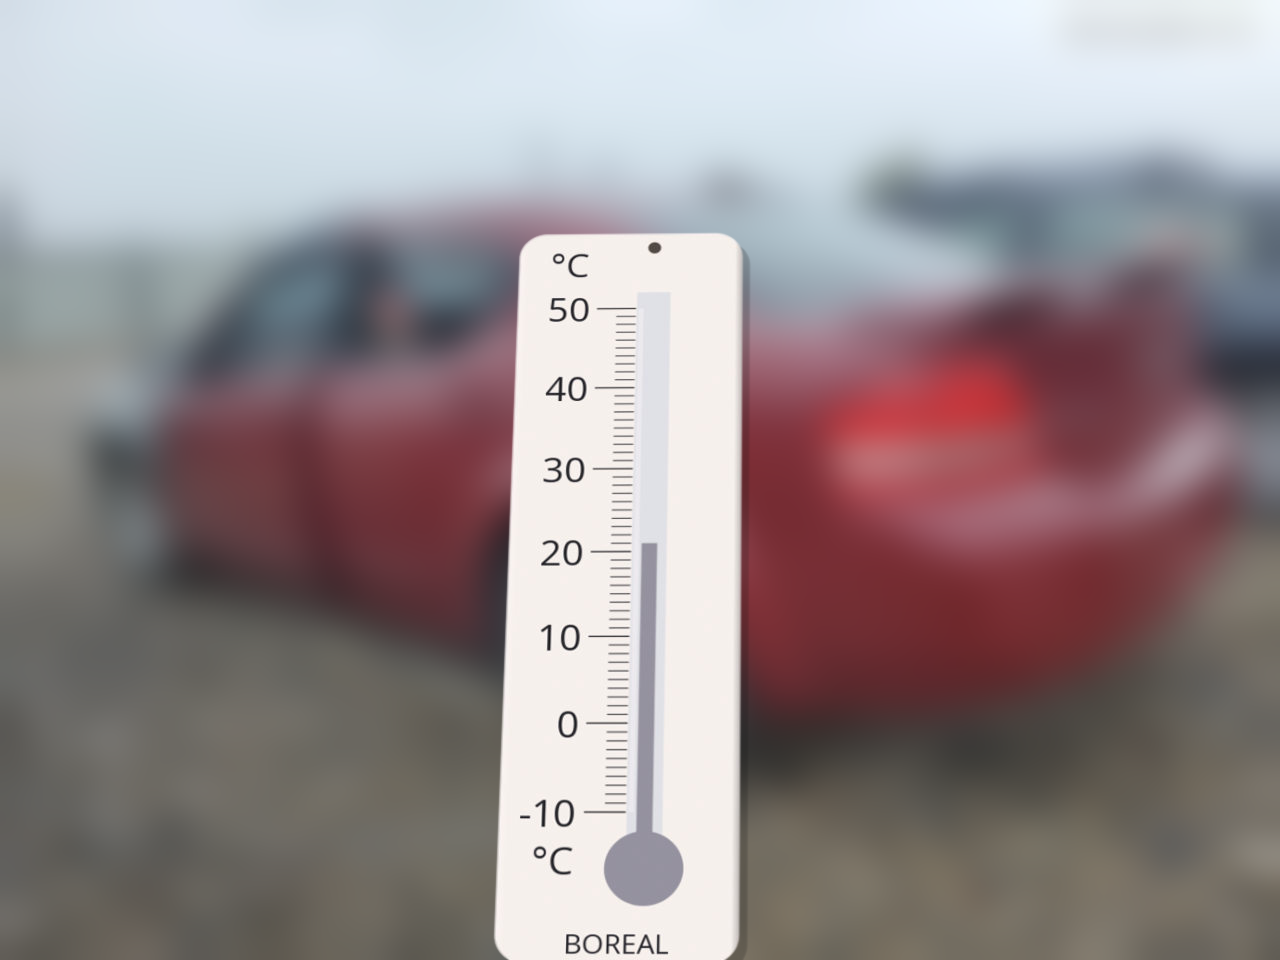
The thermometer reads 21 °C
